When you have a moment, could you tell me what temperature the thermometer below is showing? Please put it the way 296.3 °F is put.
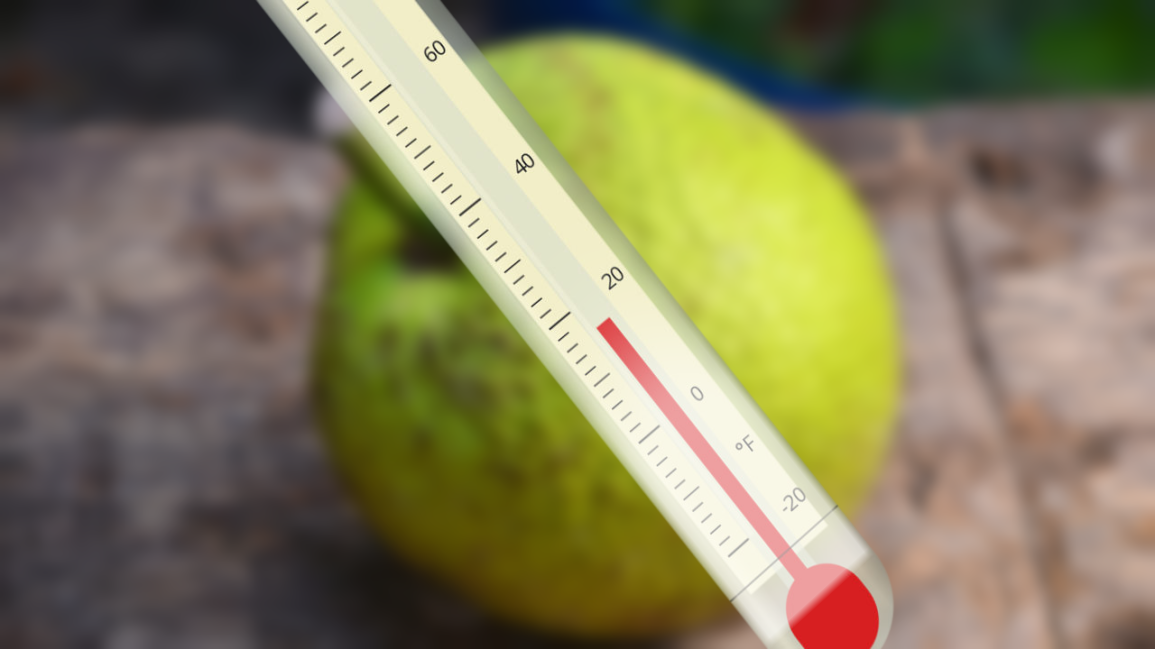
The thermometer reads 16 °F
